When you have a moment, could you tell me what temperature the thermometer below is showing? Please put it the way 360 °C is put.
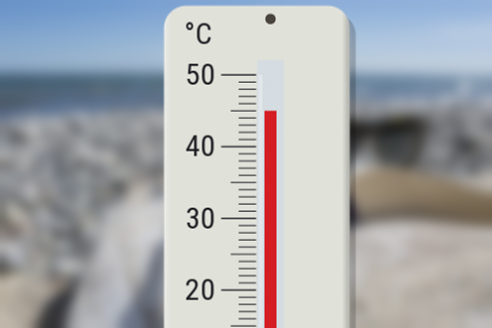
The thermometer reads 45 °C
